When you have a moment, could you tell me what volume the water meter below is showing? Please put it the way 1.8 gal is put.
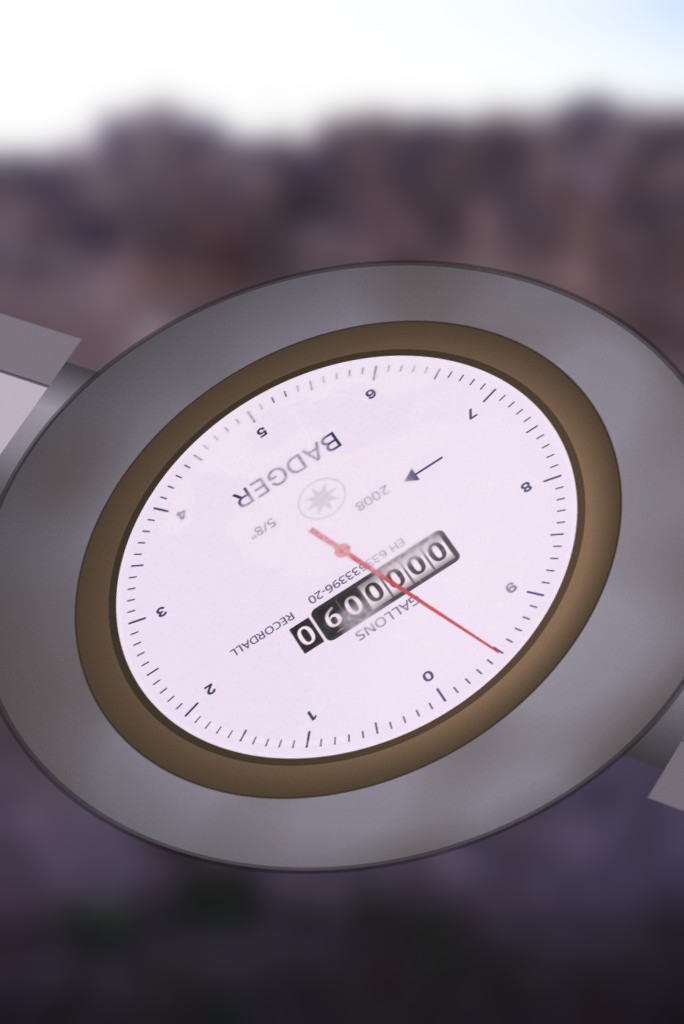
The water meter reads 89.5 gal
